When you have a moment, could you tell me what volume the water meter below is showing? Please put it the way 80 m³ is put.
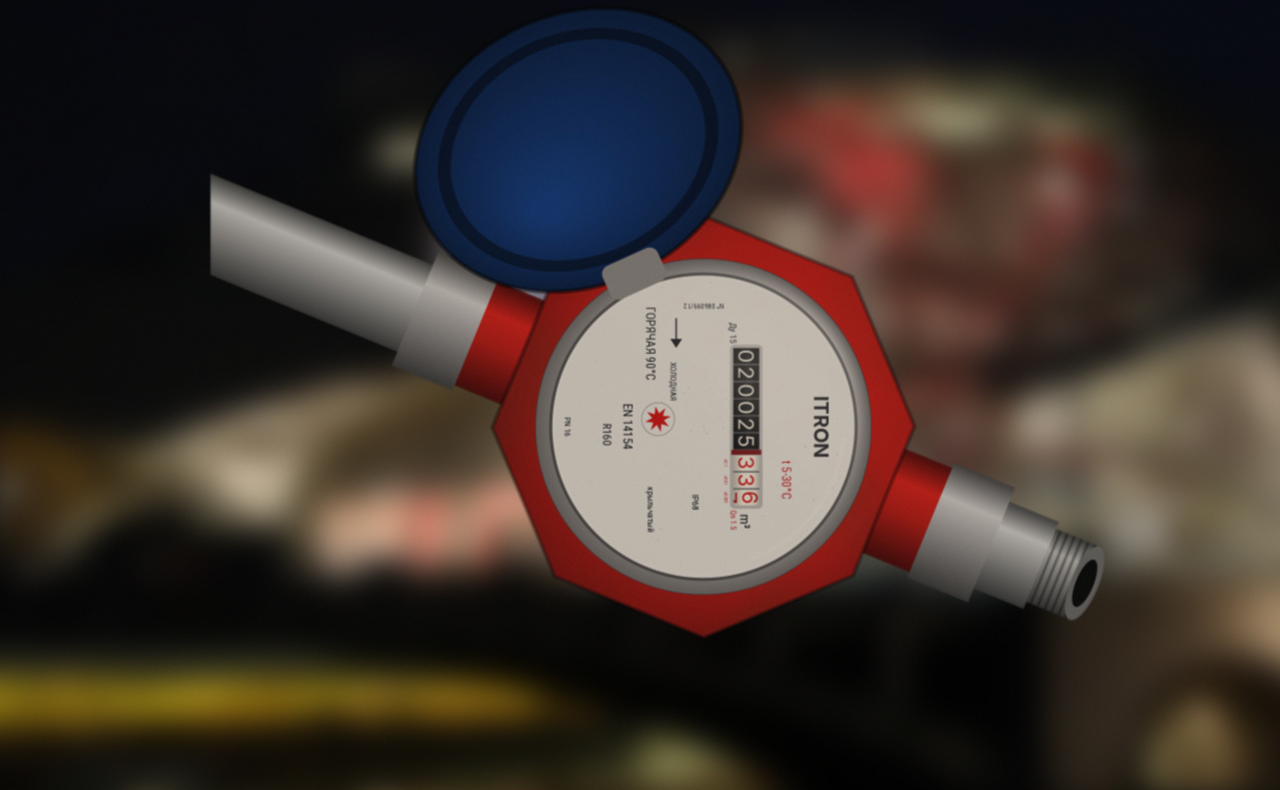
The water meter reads 20025.336 m³
